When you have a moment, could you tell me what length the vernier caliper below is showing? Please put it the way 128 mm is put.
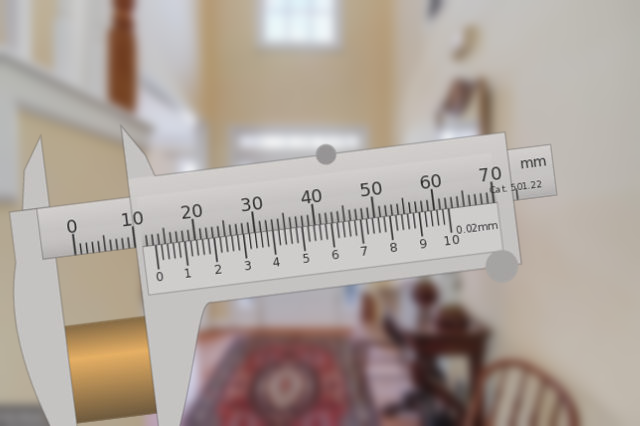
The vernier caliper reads 13.4 mm
